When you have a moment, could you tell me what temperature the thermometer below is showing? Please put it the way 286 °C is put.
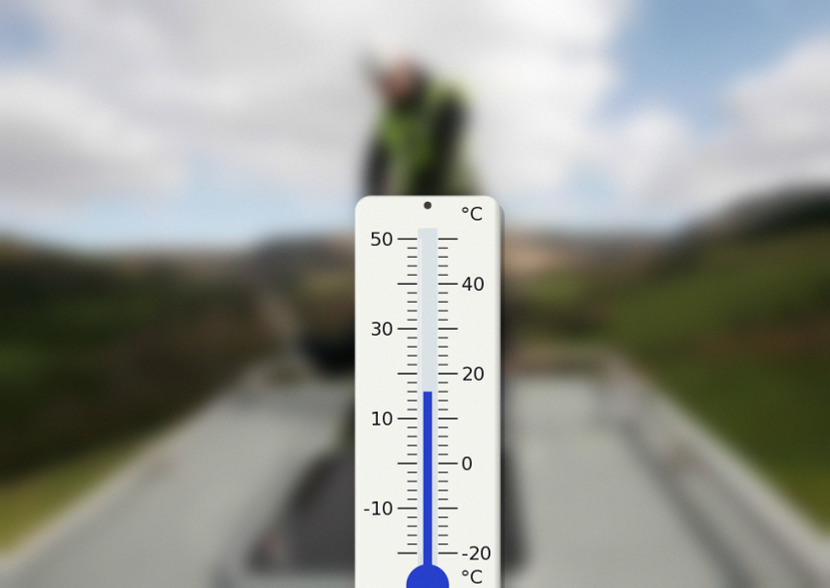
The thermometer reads 16 °C
